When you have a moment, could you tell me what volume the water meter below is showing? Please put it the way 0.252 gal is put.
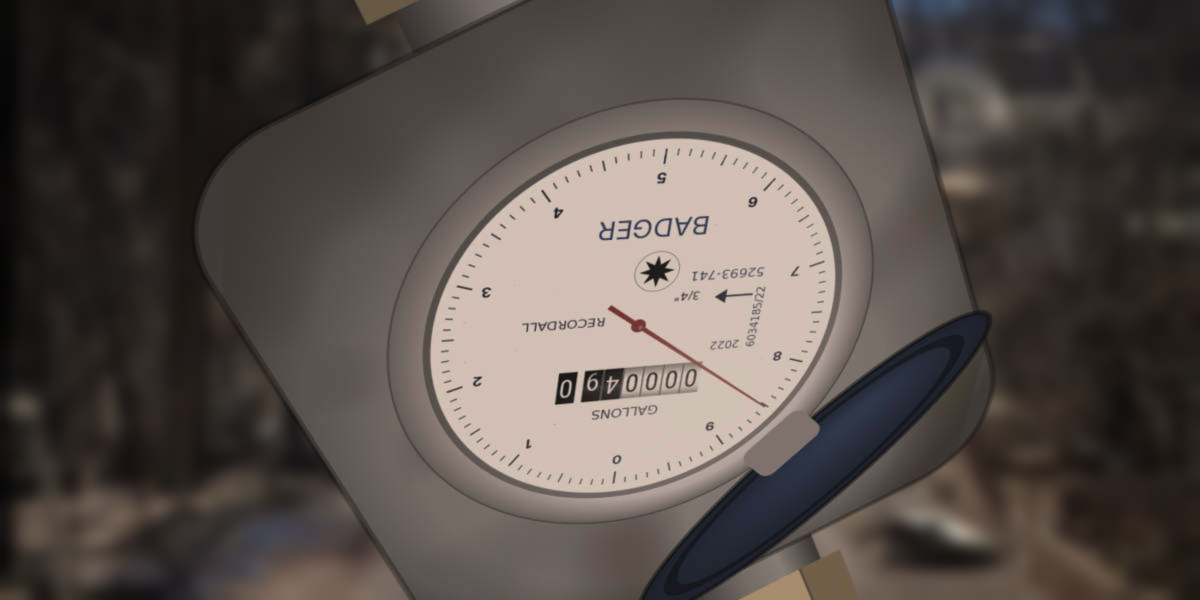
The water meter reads 488.5 gal
